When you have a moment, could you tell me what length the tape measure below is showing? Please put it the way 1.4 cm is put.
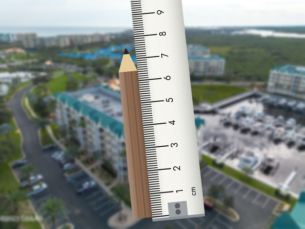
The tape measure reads 7.5 cm
